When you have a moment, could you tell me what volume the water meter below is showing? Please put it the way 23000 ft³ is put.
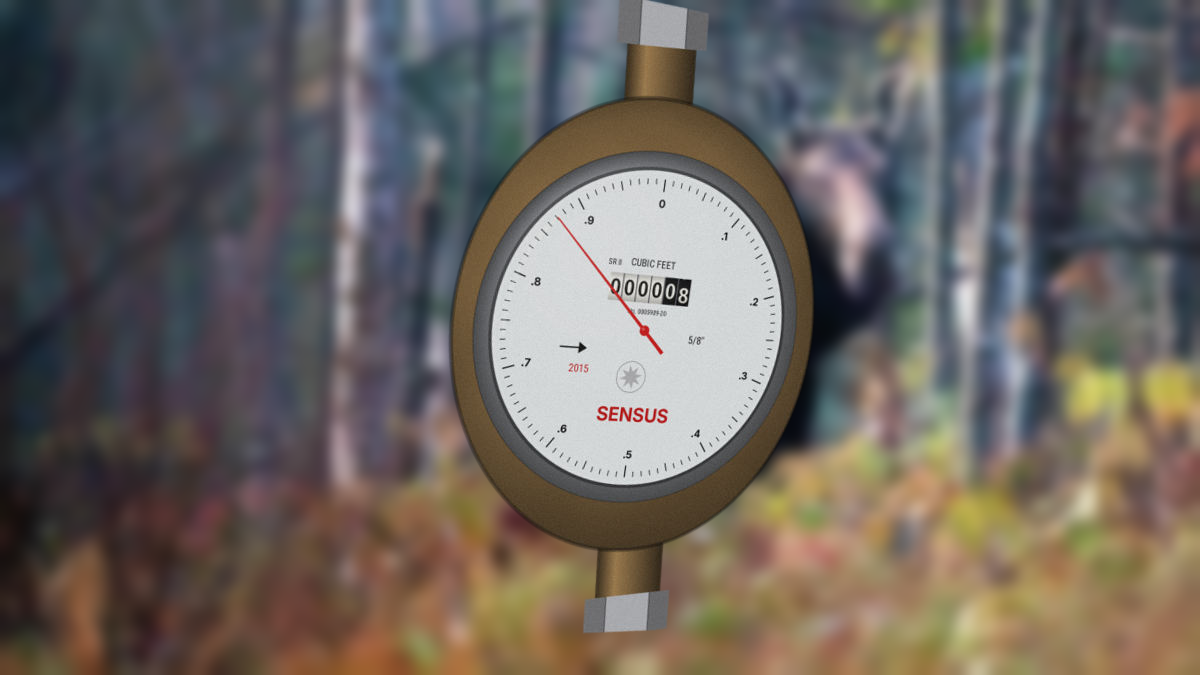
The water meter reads 7.87 ft³
